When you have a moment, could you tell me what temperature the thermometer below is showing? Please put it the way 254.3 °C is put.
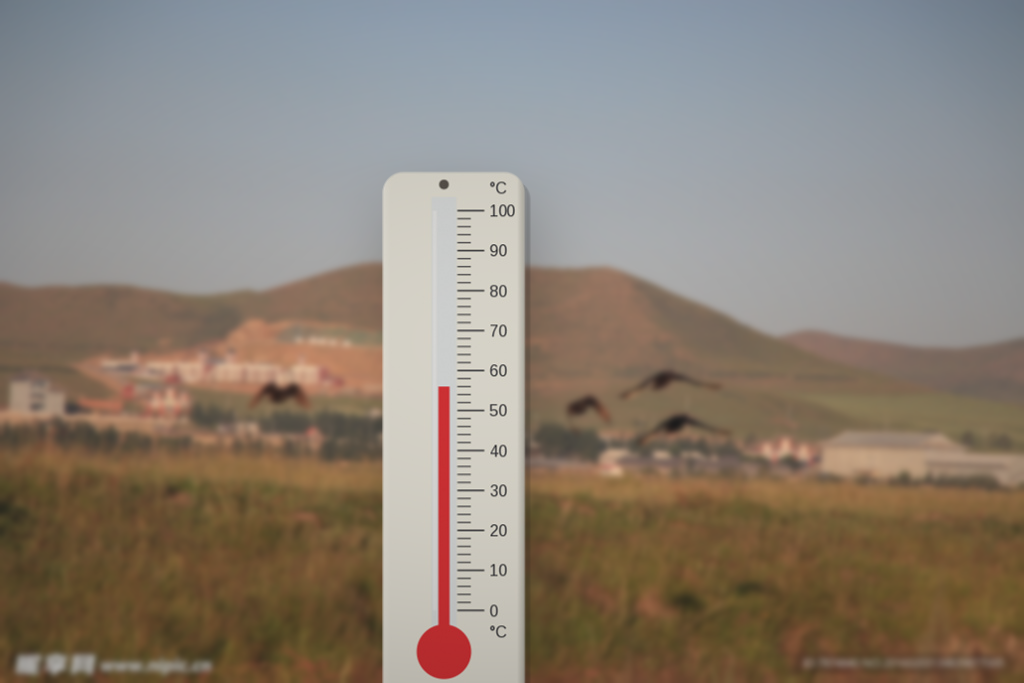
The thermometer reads 56 °C
